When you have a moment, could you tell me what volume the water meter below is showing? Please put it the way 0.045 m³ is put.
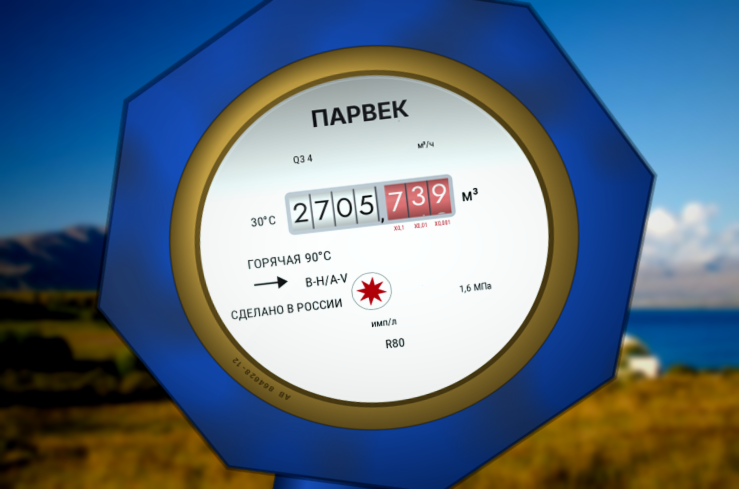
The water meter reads 2705.739 m³
